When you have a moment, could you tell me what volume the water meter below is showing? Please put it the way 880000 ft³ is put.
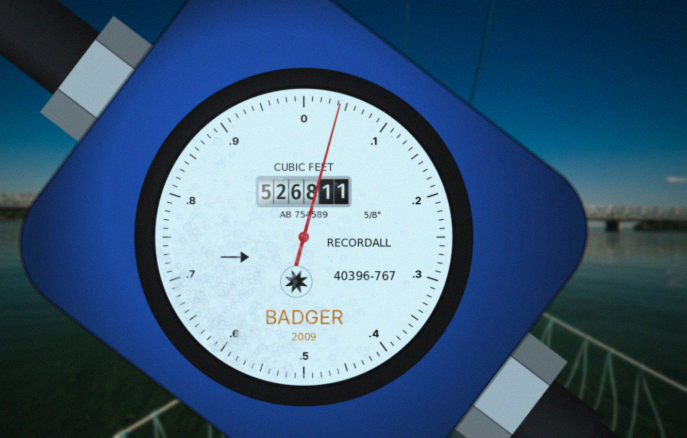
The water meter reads 526811.04 ft³
